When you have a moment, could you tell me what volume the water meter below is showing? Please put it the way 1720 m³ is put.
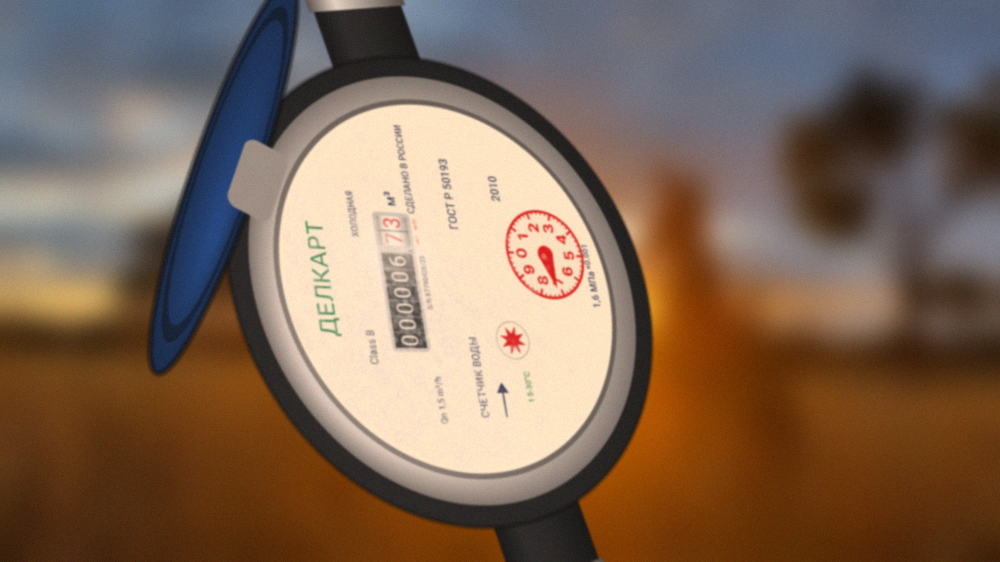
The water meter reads 6.737 m³
